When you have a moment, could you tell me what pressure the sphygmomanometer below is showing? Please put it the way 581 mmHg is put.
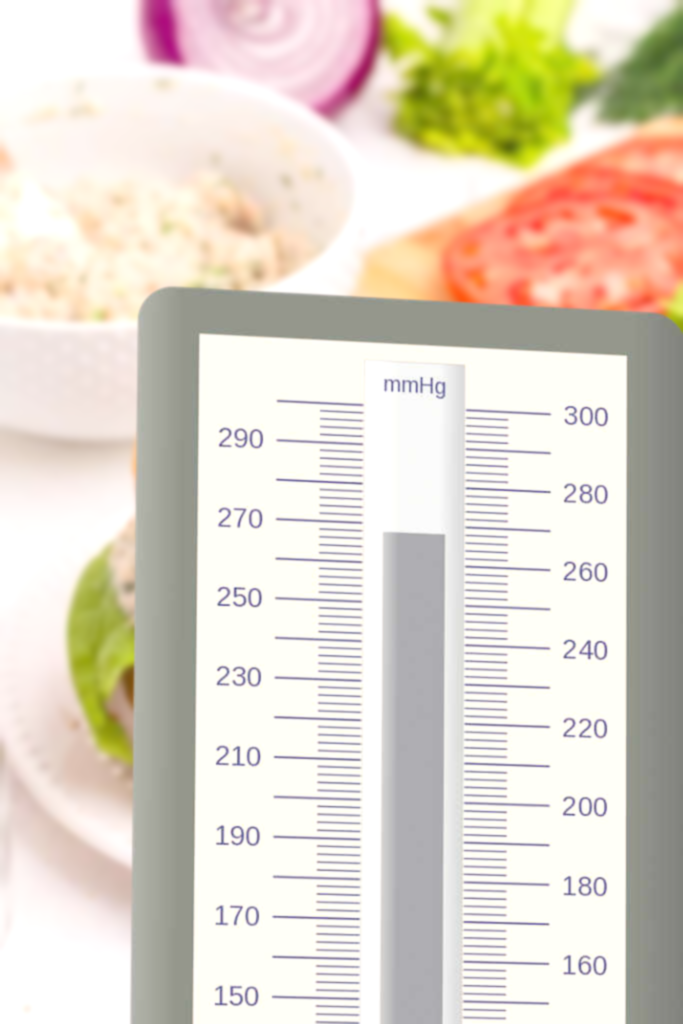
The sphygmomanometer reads 268 mmHg
